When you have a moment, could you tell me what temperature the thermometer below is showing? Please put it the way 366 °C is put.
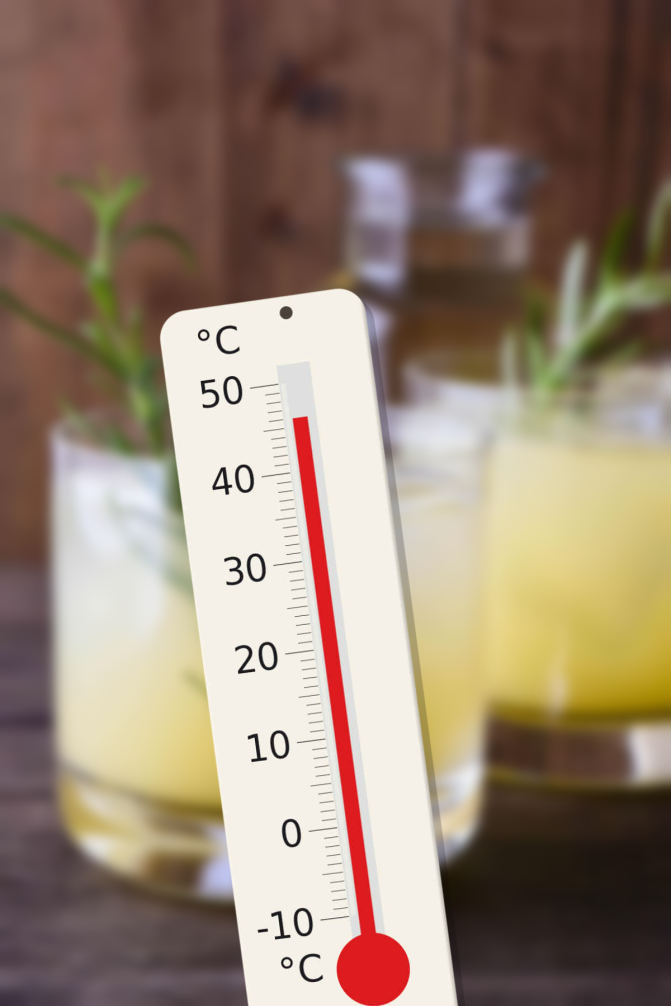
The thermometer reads 46 °C
